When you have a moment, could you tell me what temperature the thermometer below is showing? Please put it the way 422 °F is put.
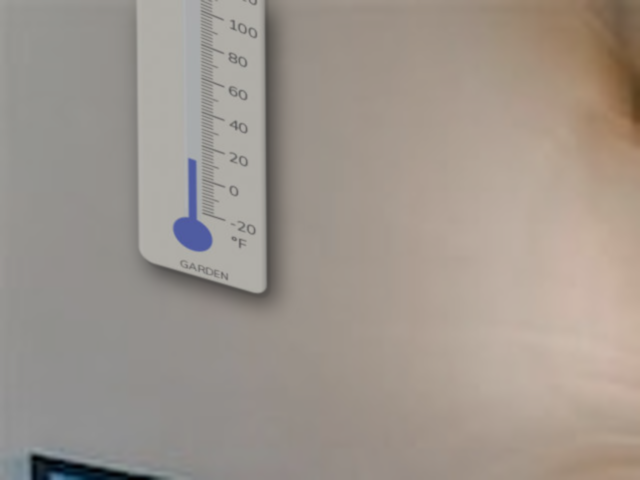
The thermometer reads 10 °F
